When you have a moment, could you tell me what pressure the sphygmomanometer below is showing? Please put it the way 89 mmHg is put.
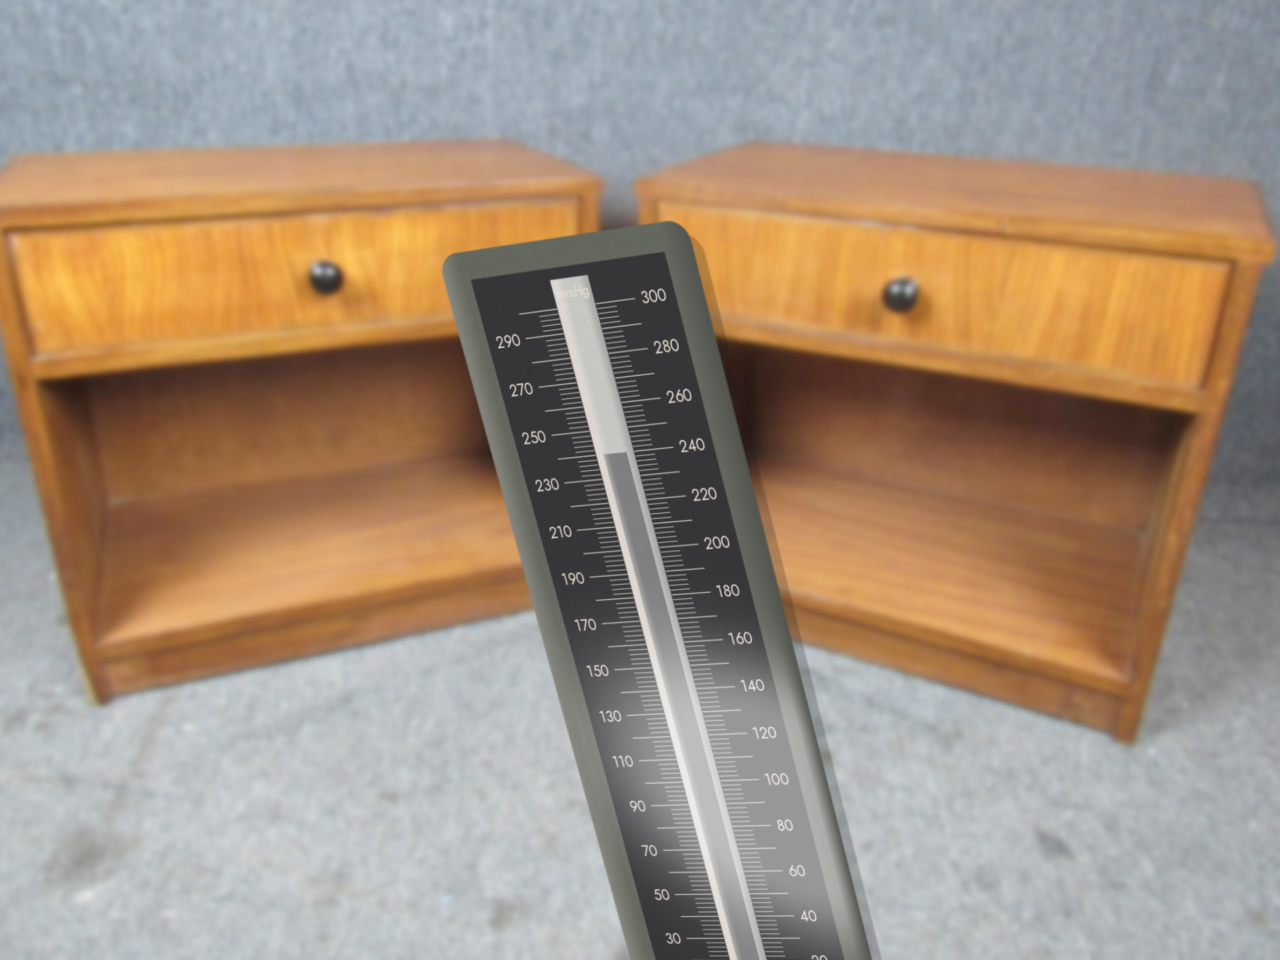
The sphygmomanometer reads 240 mmHg
